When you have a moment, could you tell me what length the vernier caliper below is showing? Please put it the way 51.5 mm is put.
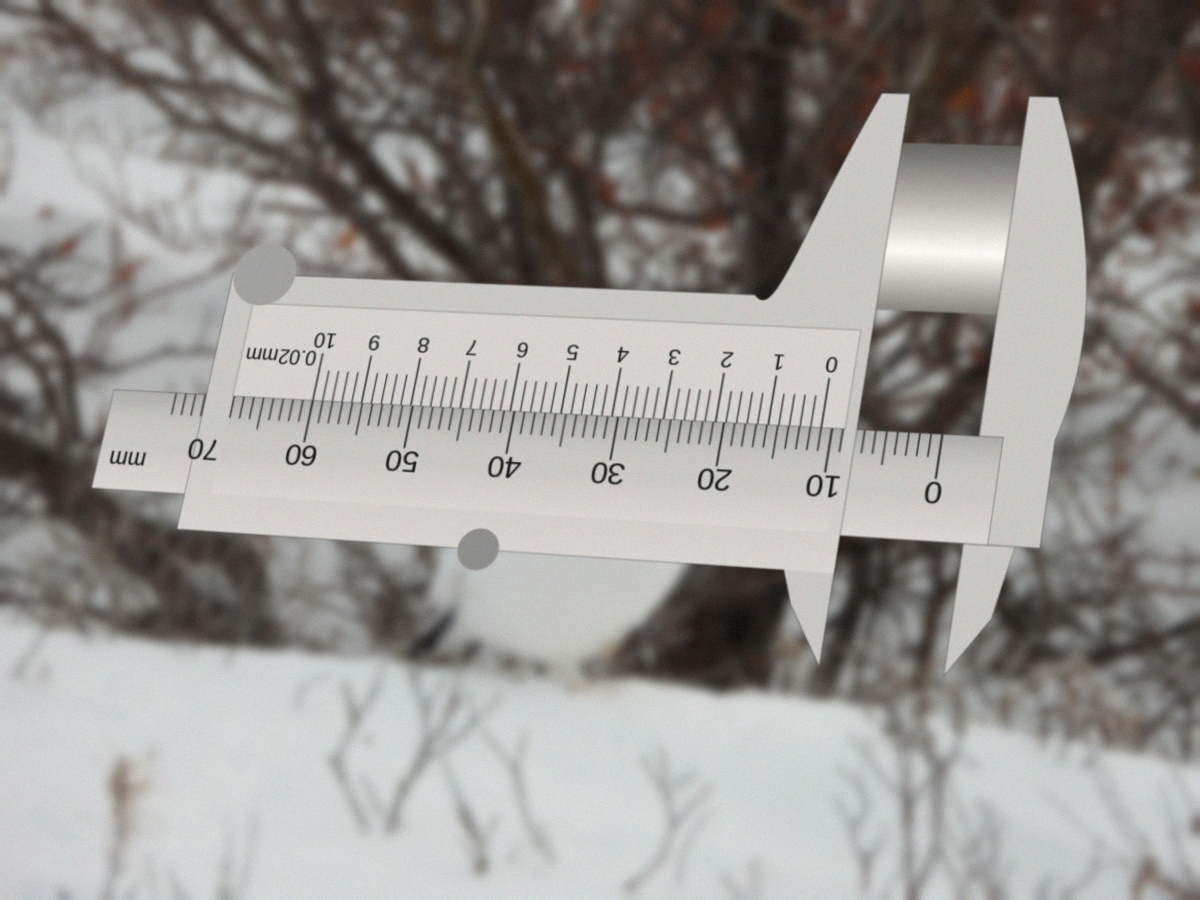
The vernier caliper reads 11.0 mm
